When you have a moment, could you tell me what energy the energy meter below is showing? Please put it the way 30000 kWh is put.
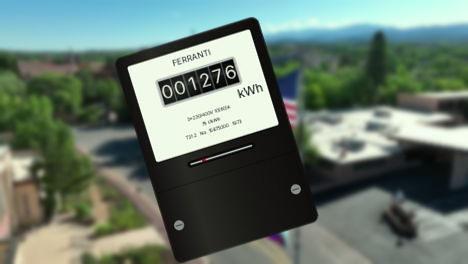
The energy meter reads 1276 kWh
